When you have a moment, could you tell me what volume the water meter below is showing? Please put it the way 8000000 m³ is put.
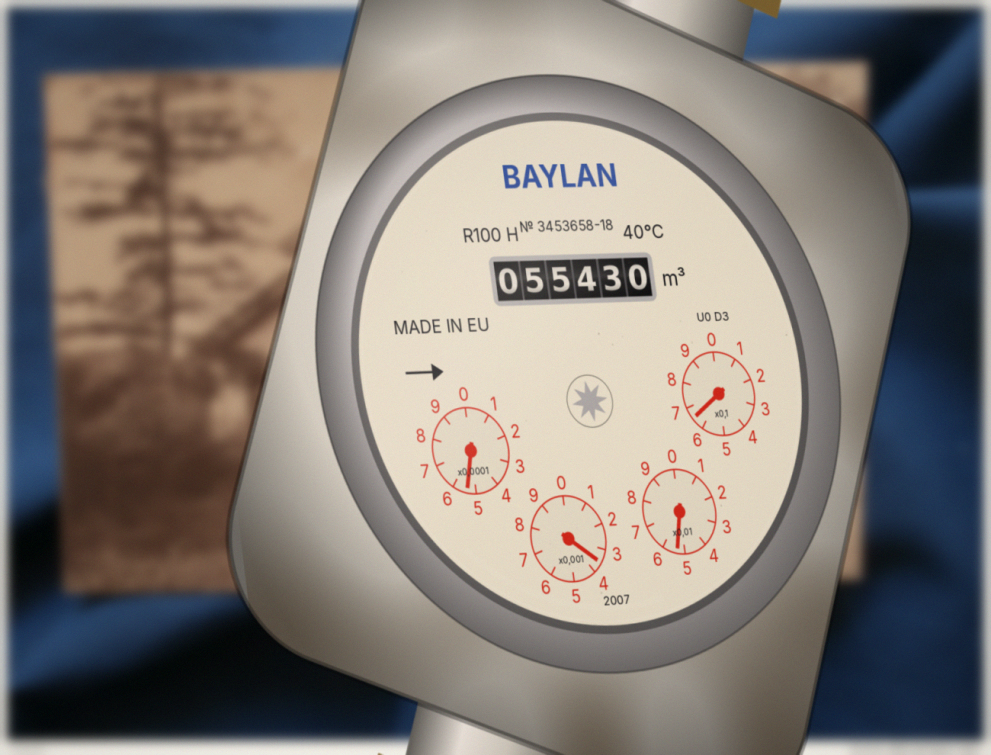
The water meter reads 55430.6535 m³
